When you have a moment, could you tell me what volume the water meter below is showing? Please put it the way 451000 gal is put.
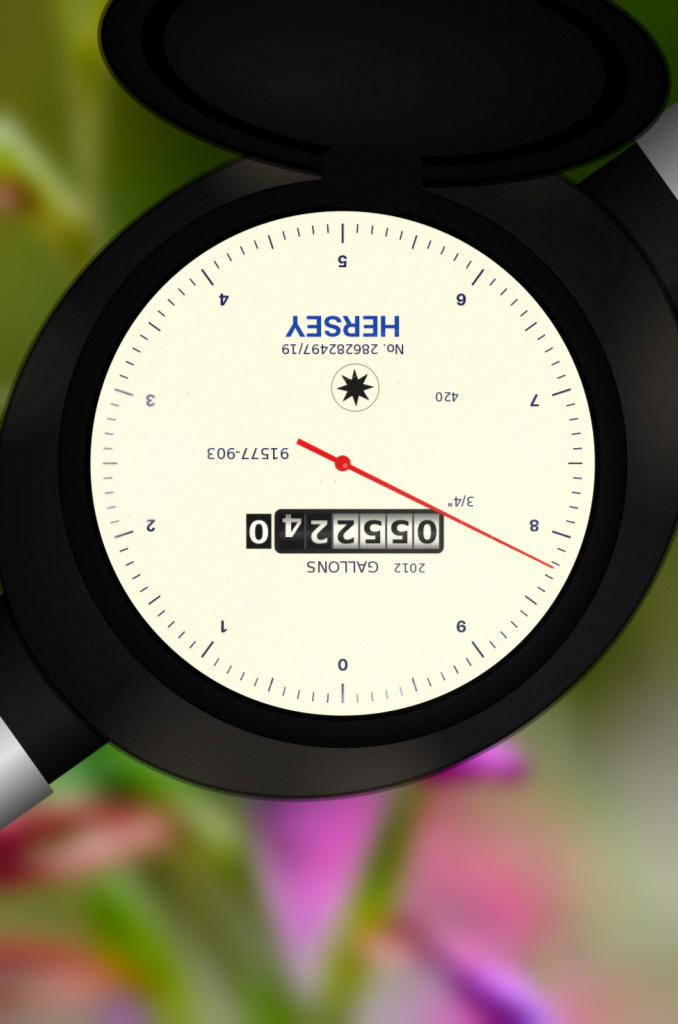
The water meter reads 552238.2 gal
